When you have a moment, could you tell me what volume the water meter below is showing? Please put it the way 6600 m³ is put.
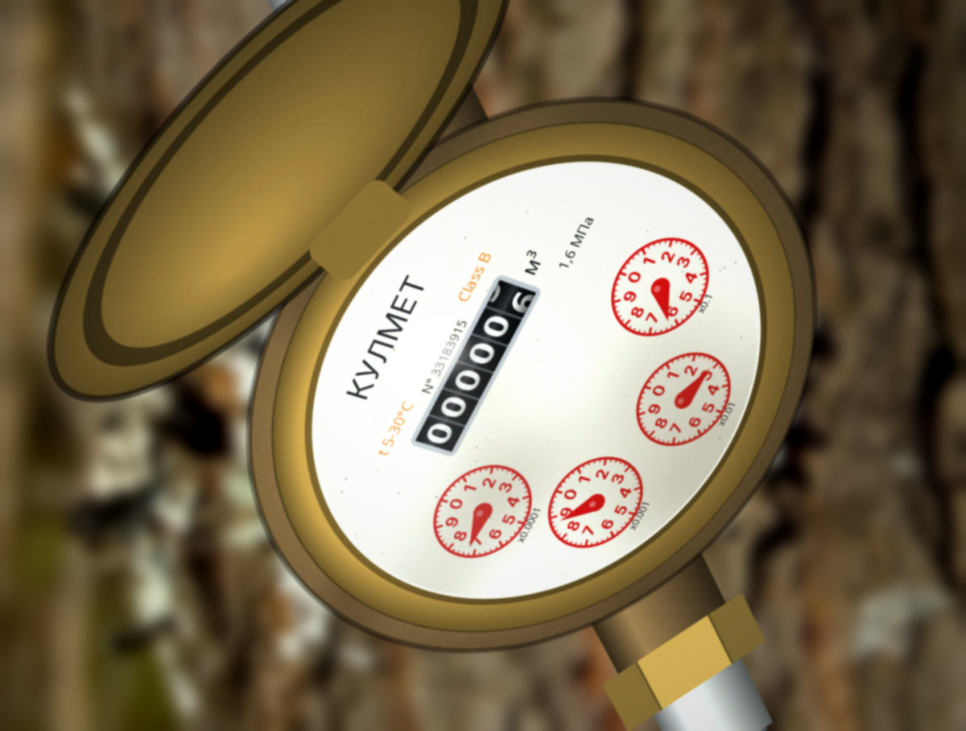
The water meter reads 5.6287 m³
